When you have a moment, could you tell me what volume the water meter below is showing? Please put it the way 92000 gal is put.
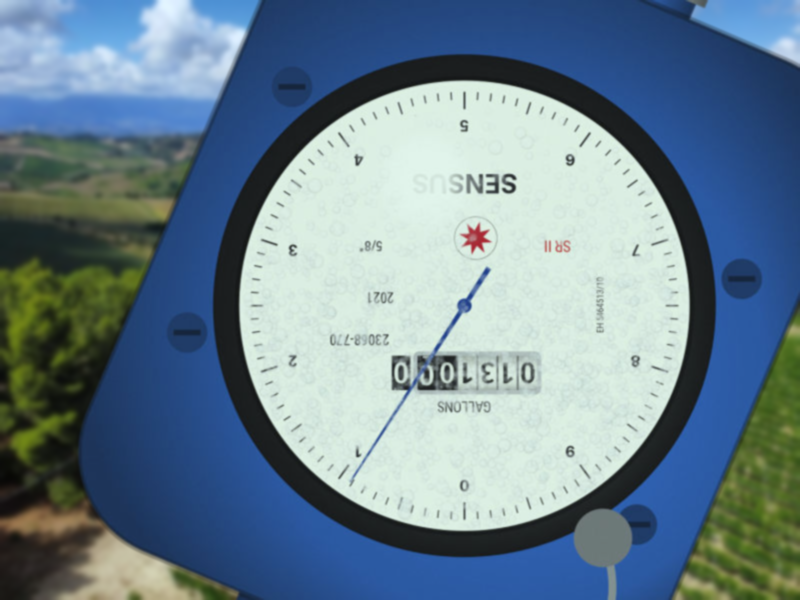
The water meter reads 131000.9 gal
